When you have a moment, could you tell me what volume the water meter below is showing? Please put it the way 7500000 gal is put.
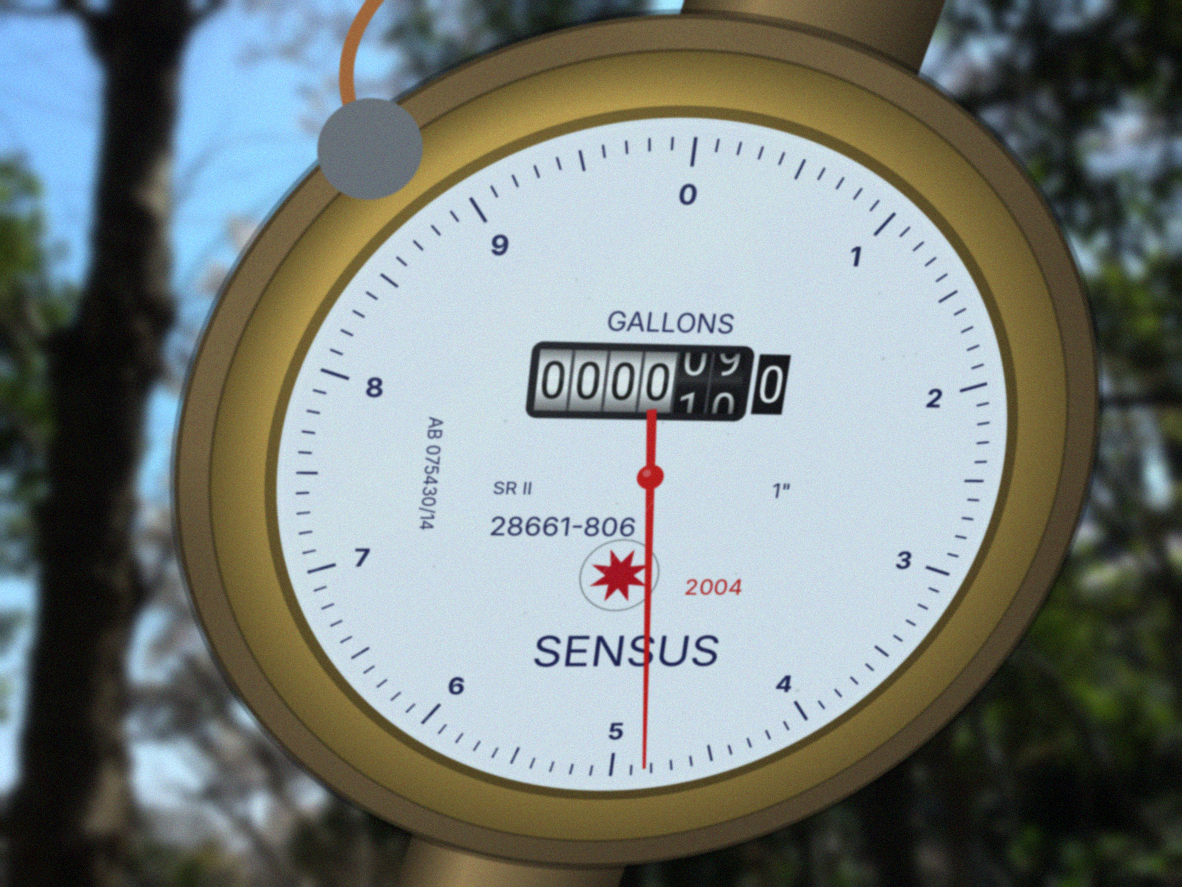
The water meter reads 94.8 gal
